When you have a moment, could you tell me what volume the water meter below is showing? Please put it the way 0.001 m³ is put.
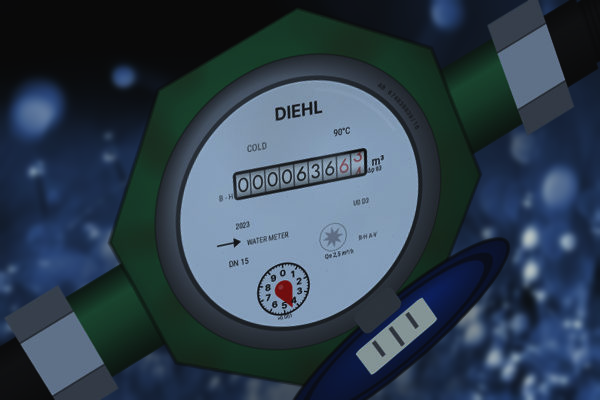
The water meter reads 636.634 m³
